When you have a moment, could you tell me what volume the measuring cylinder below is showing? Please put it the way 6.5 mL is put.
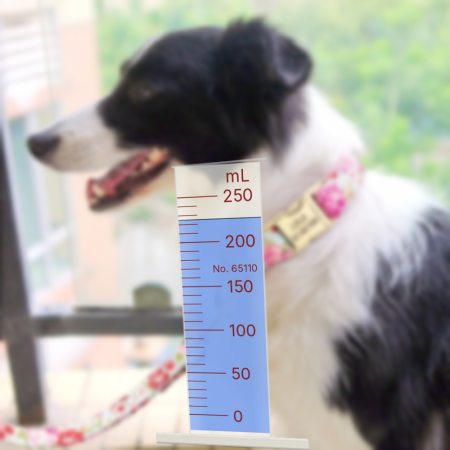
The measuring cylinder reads 225 mL
